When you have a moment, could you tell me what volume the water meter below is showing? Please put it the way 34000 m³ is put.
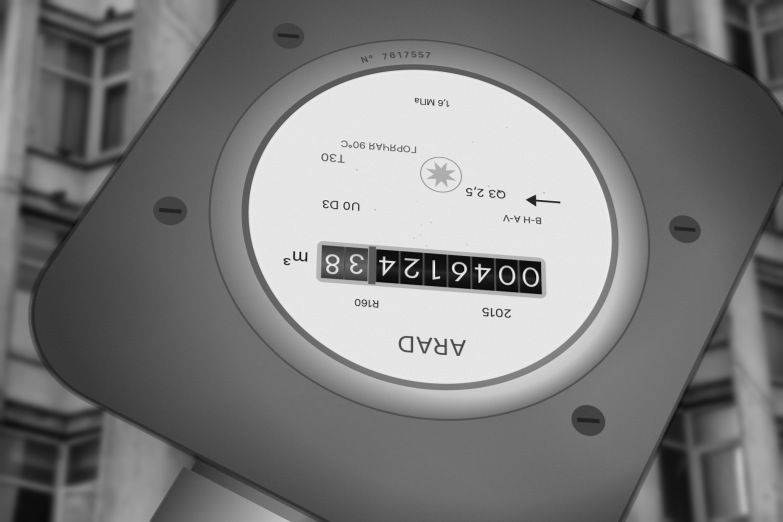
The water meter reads 46124.38 m³
